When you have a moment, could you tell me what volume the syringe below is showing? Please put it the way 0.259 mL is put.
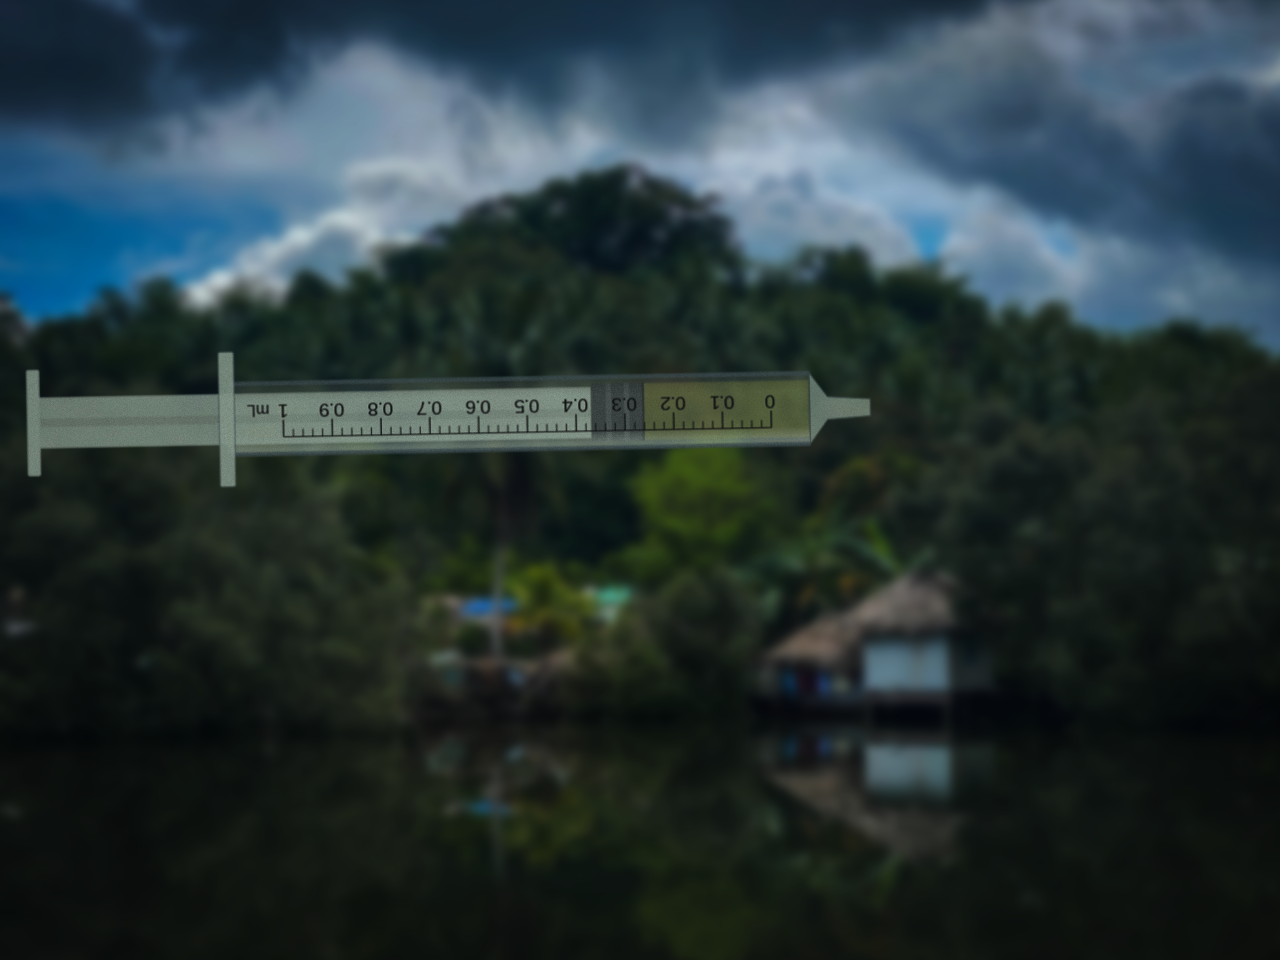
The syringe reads 0.26 mL
